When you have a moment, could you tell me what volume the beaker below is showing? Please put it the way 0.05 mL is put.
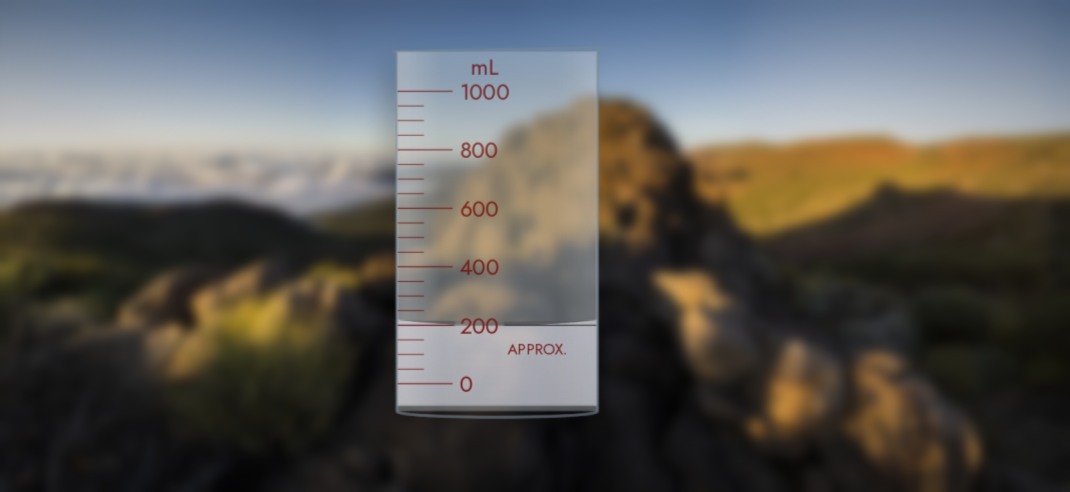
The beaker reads 200 mL
